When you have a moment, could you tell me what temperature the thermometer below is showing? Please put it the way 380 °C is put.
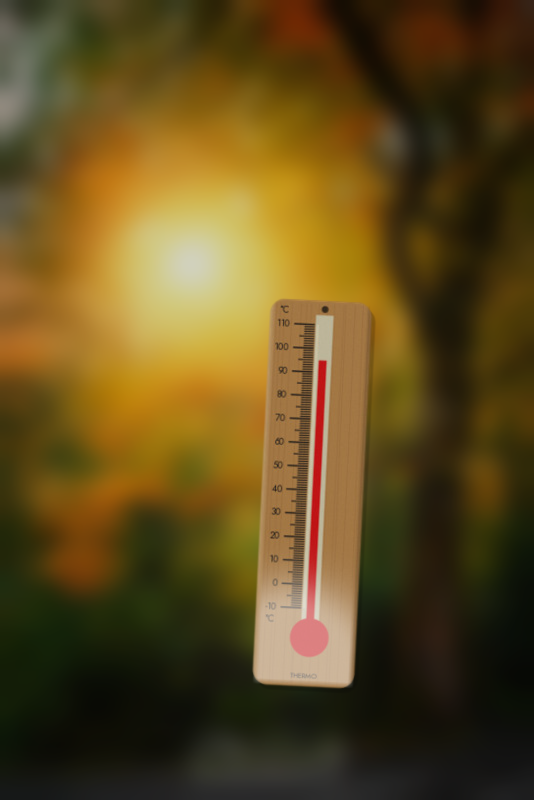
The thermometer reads 95 °C
